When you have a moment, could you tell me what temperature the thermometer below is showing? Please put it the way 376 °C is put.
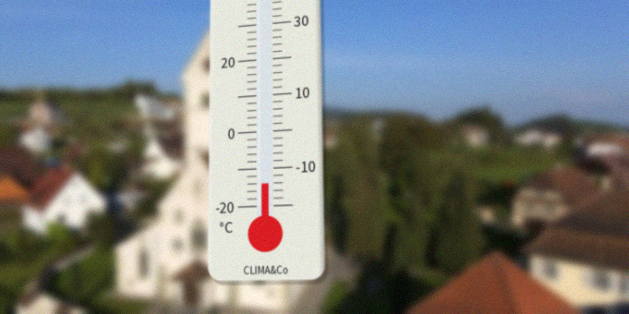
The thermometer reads -14 °C
